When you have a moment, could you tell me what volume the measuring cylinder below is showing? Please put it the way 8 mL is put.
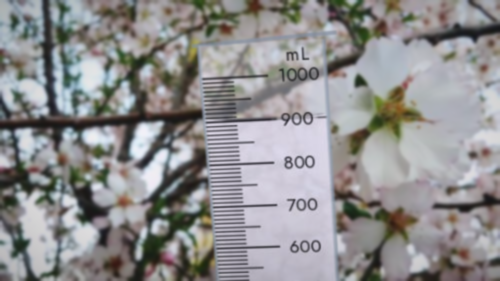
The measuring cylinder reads 900 mL
